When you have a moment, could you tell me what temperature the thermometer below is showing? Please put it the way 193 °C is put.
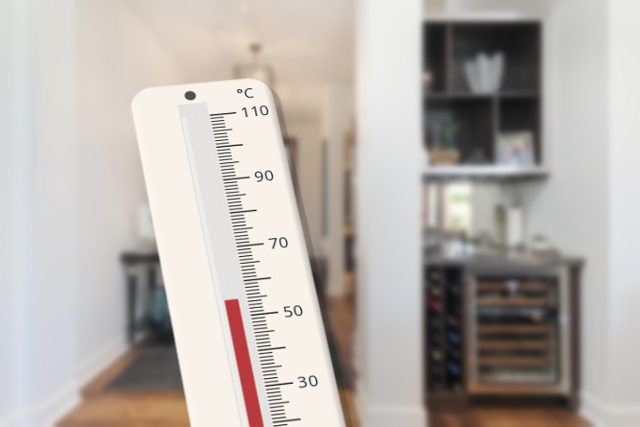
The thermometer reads 55 °C
